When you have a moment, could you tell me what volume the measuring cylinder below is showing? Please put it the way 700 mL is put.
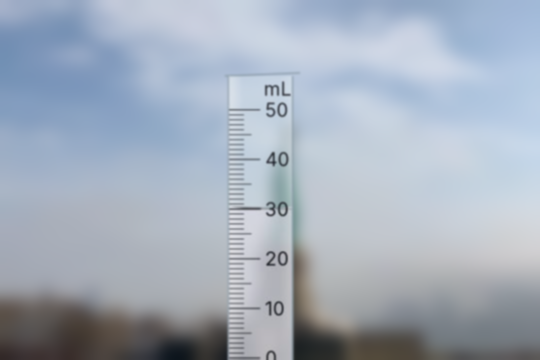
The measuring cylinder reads 30 mL
